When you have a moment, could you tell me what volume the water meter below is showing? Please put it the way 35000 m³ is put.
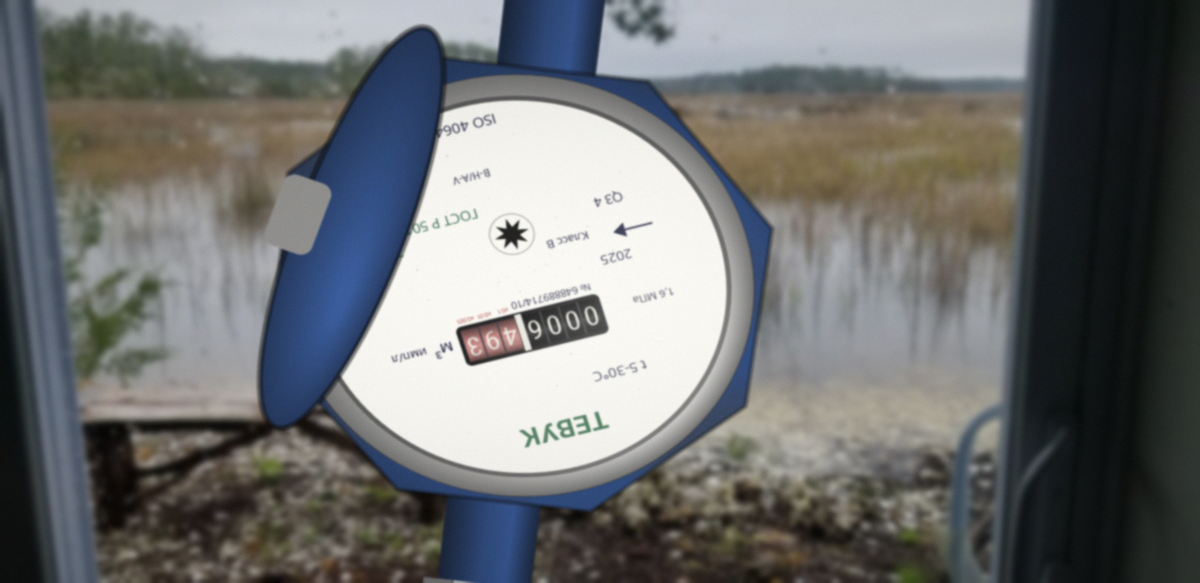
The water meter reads 6.493 m³
